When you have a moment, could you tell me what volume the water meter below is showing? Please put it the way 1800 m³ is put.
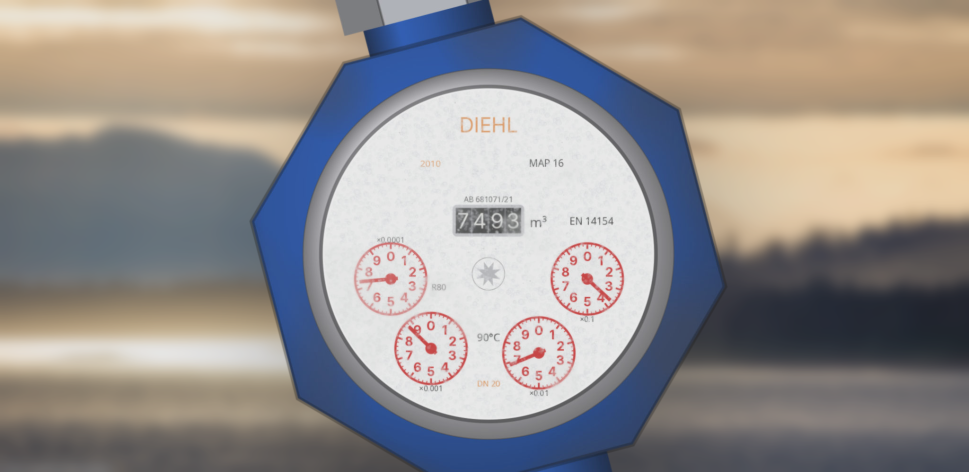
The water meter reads 7493.3687 m³
